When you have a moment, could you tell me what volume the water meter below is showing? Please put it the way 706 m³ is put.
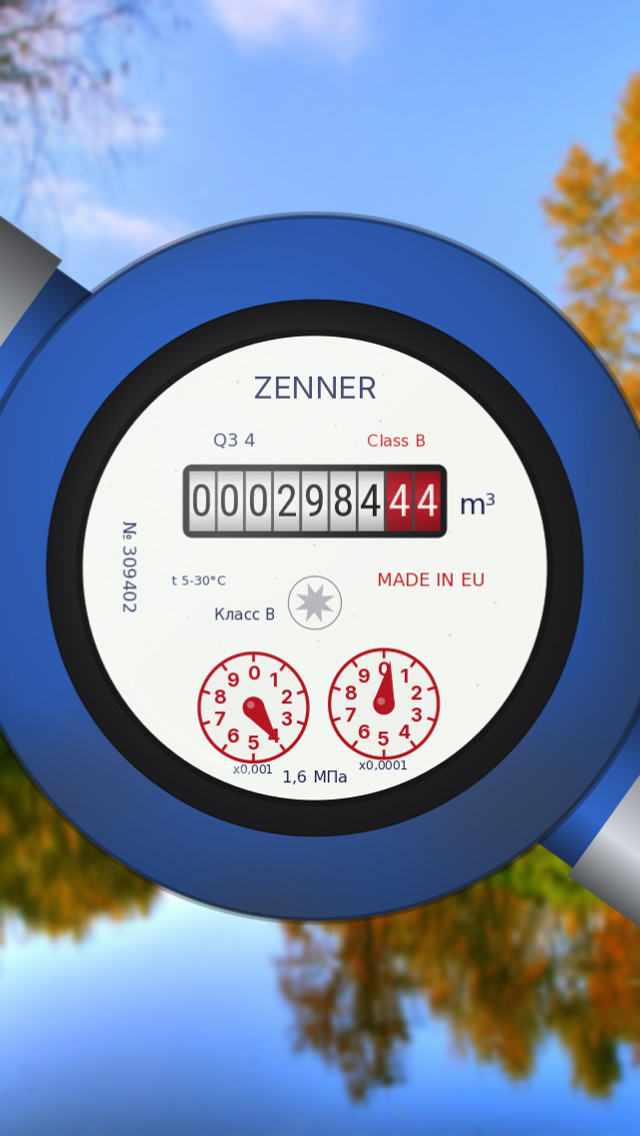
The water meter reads 2984.4440 m³
